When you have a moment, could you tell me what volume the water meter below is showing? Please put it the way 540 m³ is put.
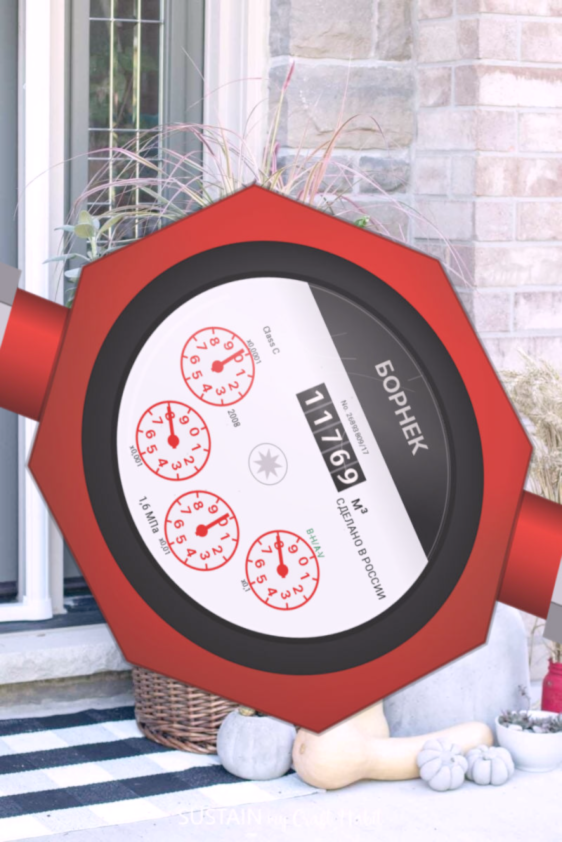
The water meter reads 11769.7979 m³
